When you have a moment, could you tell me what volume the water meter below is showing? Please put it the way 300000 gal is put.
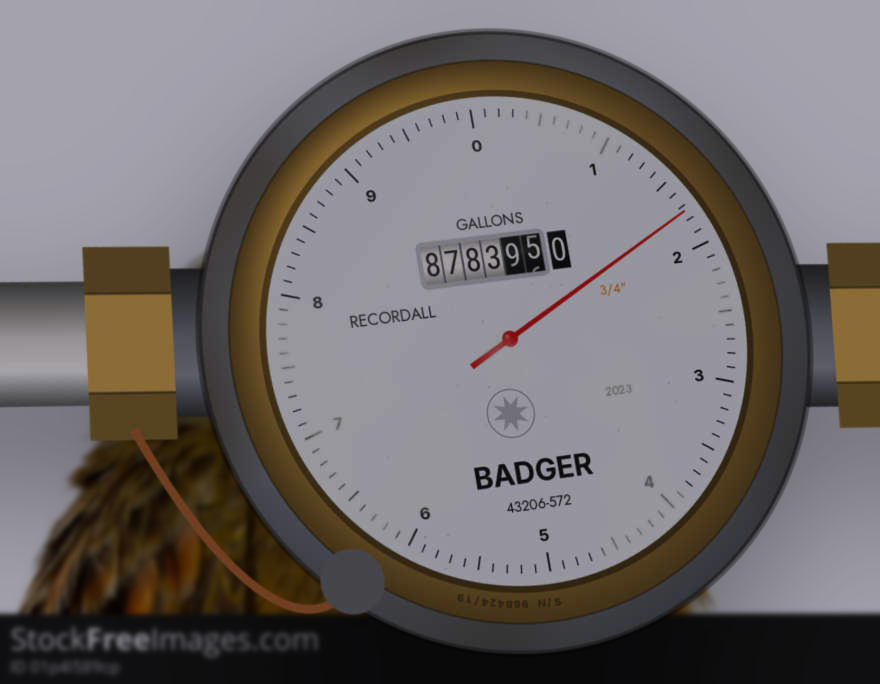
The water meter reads 8783951.7 gal
